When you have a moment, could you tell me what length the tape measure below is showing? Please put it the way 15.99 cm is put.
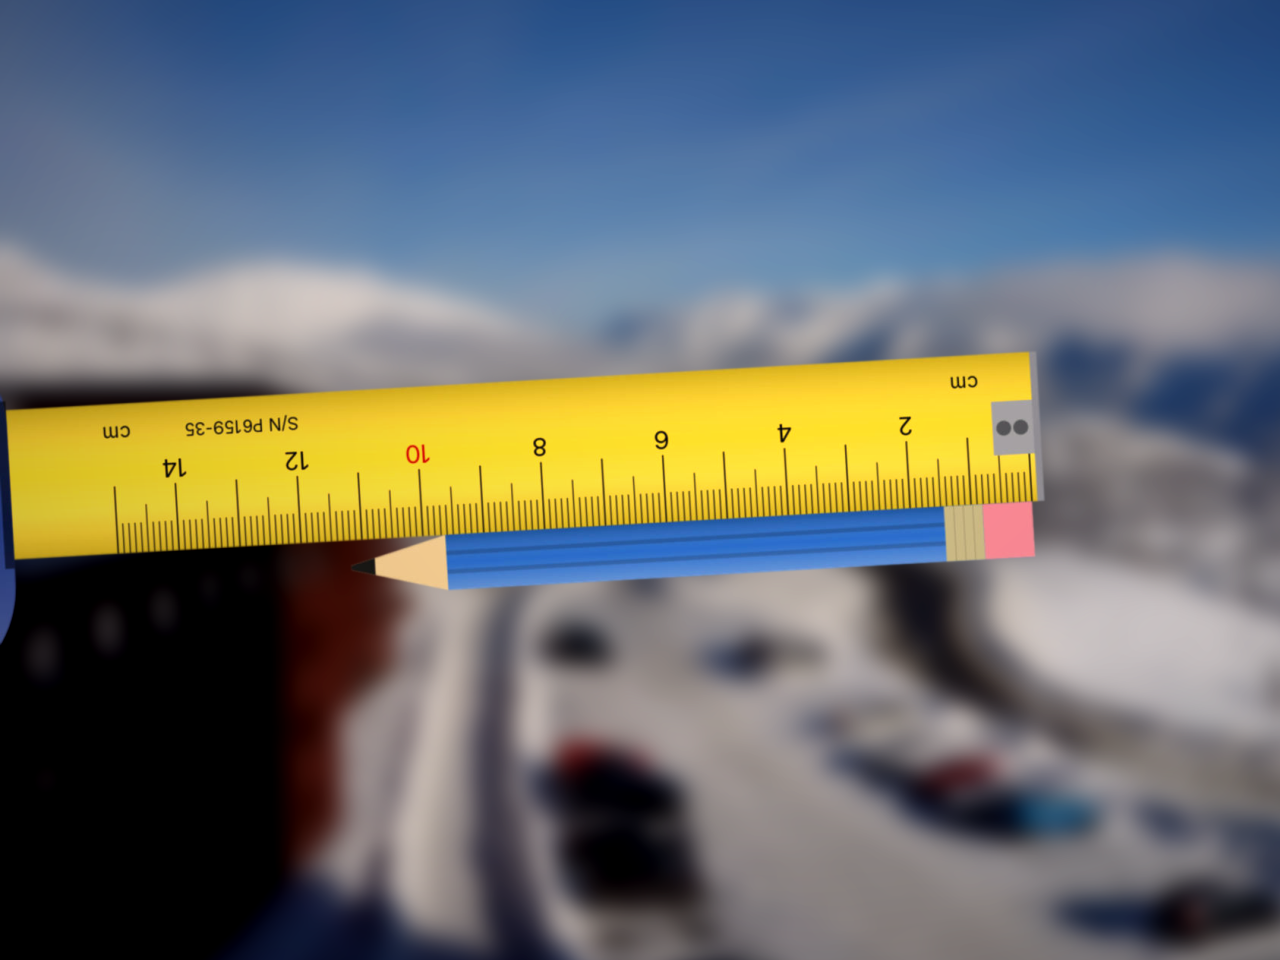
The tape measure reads 11.2 cm
